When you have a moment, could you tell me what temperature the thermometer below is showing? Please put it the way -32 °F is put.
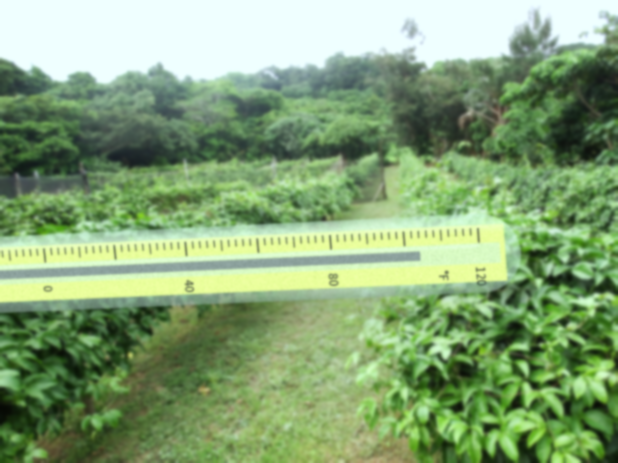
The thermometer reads 104 °F
